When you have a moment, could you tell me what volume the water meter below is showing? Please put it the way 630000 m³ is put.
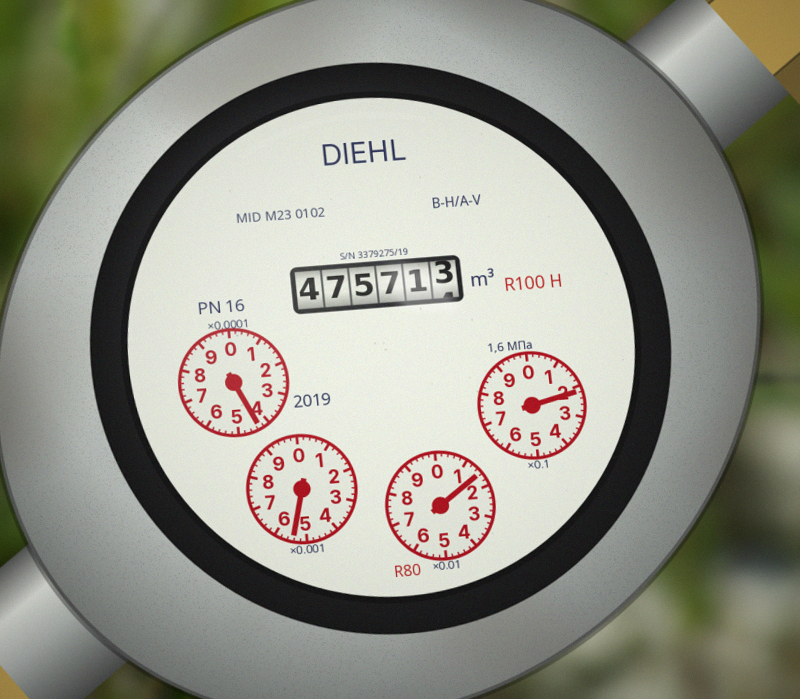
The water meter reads 475713.2154 m³
